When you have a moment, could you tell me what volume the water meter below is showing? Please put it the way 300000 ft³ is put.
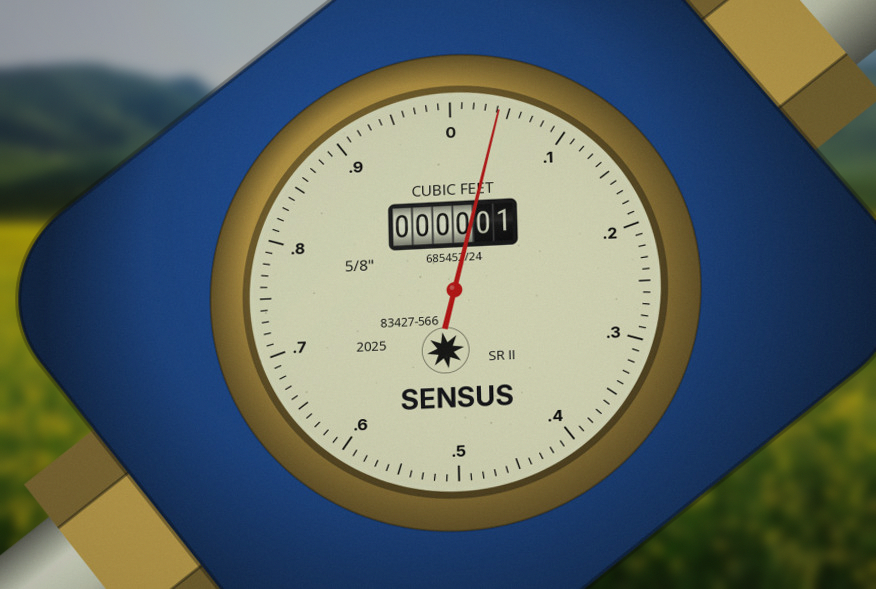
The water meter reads 1.04 ft³
